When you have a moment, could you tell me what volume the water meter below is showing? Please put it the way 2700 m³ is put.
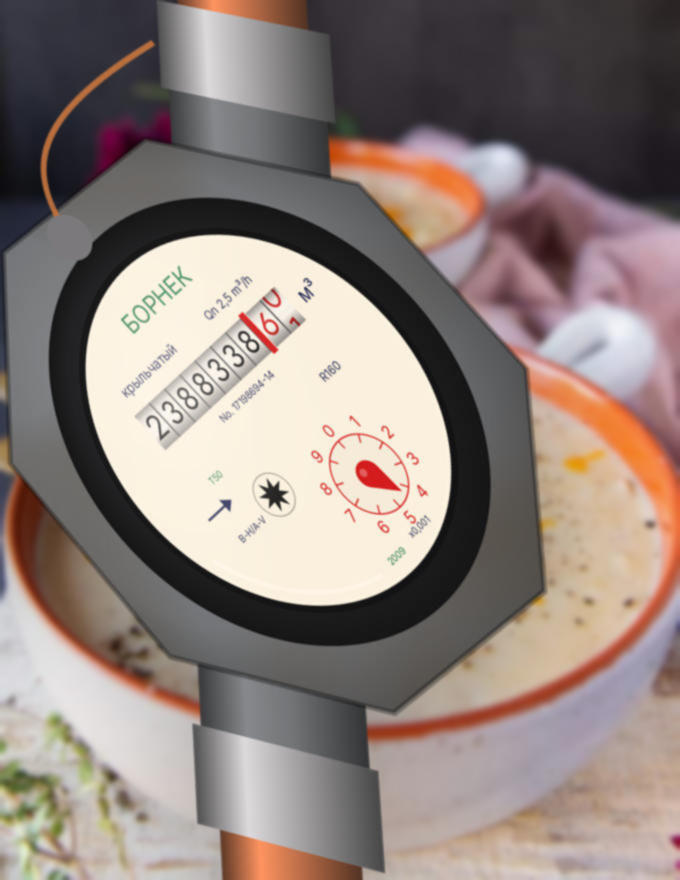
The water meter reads 2388338.604 m³
